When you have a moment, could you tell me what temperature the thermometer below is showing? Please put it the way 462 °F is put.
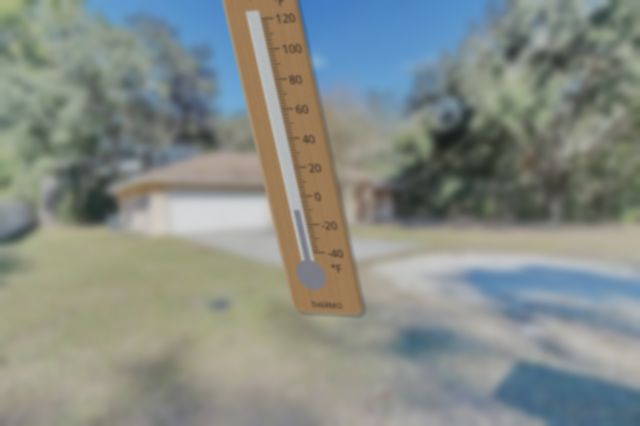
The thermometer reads -10 °F
